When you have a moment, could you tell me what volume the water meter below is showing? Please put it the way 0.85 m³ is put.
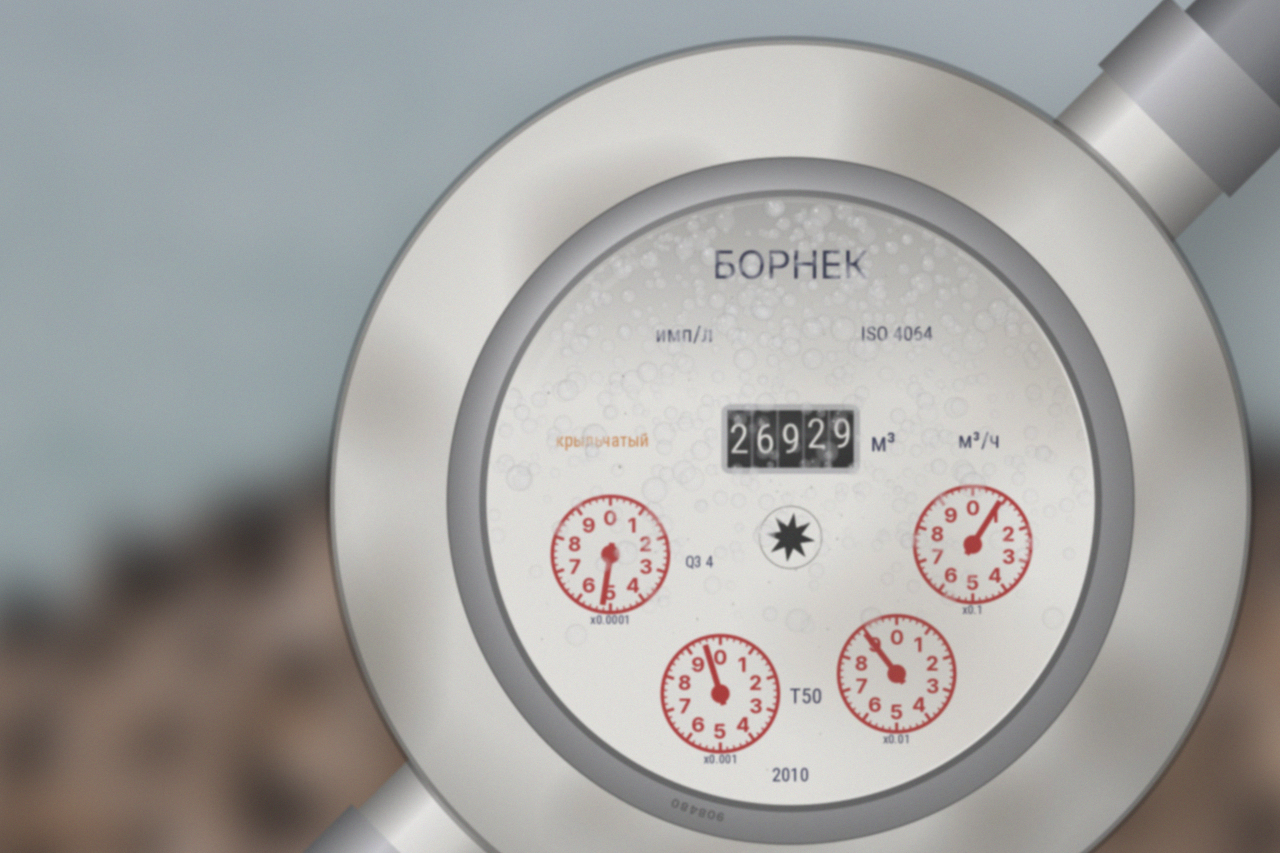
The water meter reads 26929.0895 m³
